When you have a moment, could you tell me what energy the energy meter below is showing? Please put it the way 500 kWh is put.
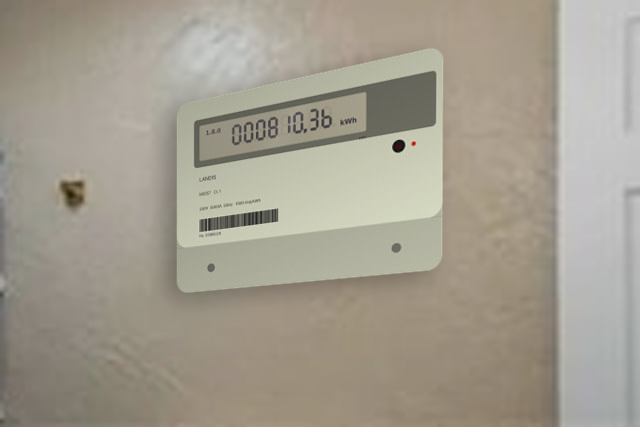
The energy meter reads 810.36 kWh
